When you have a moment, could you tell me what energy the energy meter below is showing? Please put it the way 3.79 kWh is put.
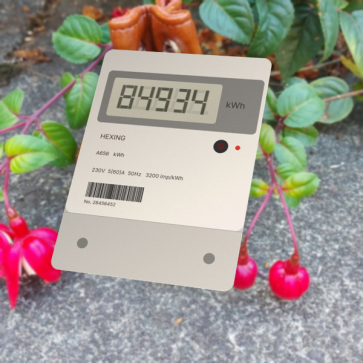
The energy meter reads 84934 kWh
